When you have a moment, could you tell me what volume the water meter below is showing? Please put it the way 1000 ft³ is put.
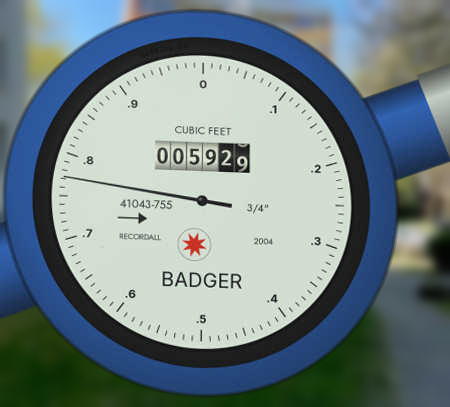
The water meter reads 5928.77 ft³
